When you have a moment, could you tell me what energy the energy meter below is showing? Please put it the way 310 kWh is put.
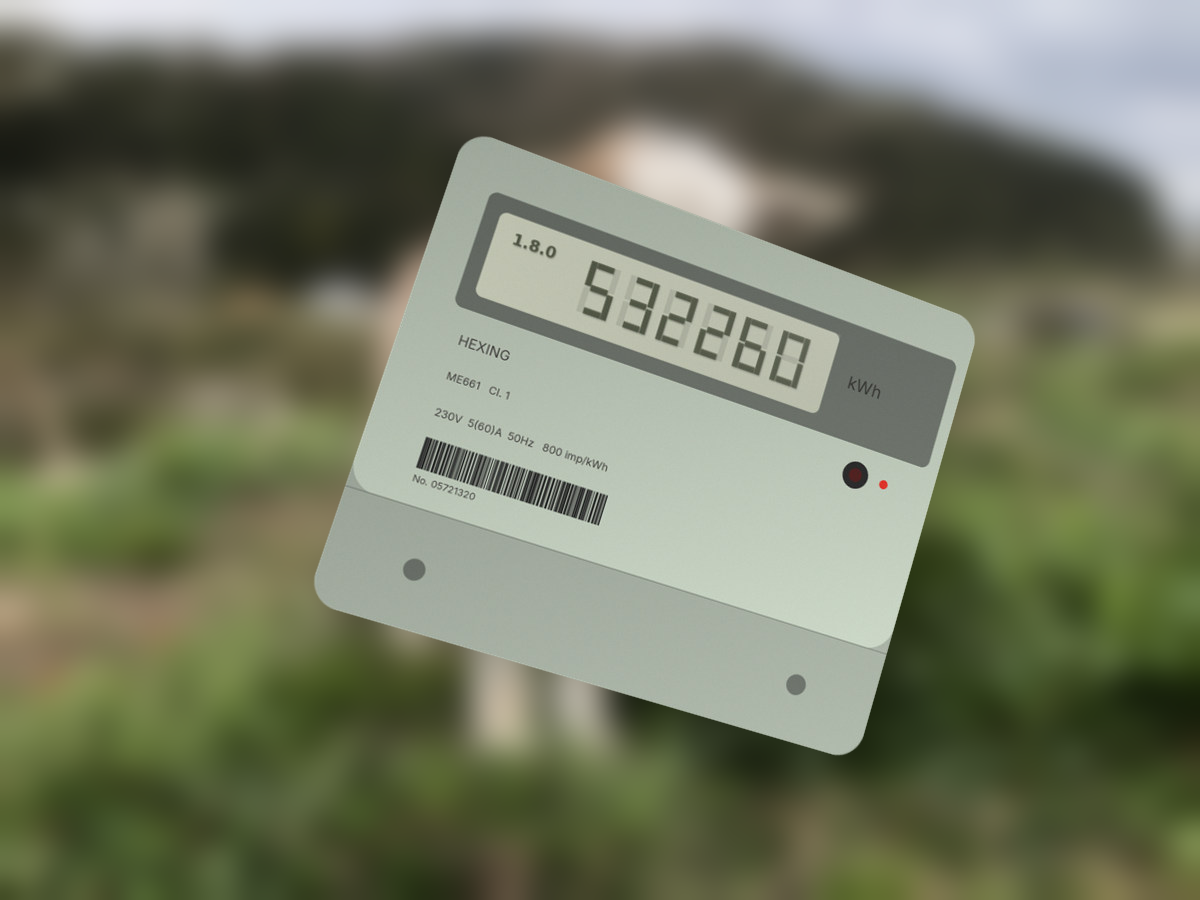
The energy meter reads 532260 kWh
